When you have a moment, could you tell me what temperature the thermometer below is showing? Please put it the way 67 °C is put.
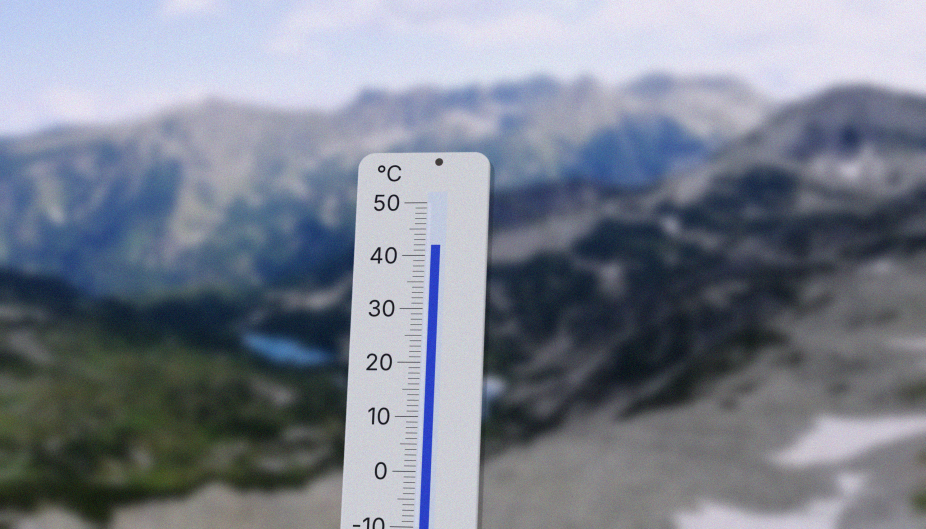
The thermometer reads 42 °C
